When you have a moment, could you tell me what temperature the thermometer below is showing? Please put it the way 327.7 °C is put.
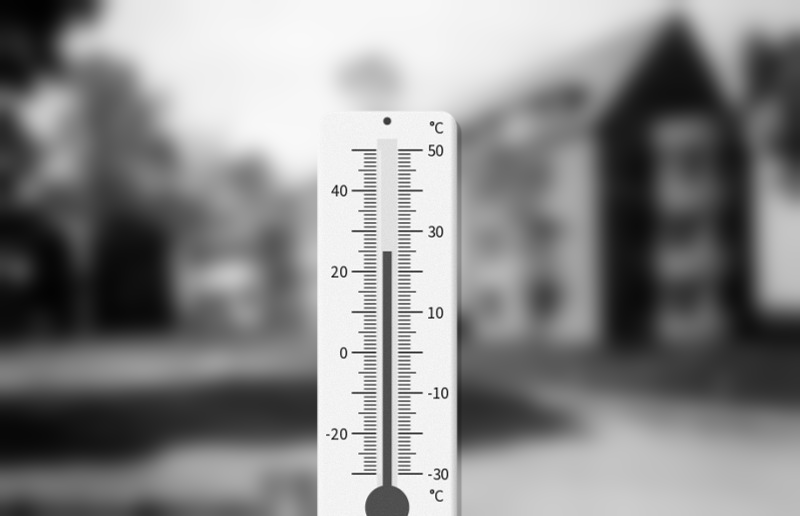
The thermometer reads 25 °C
